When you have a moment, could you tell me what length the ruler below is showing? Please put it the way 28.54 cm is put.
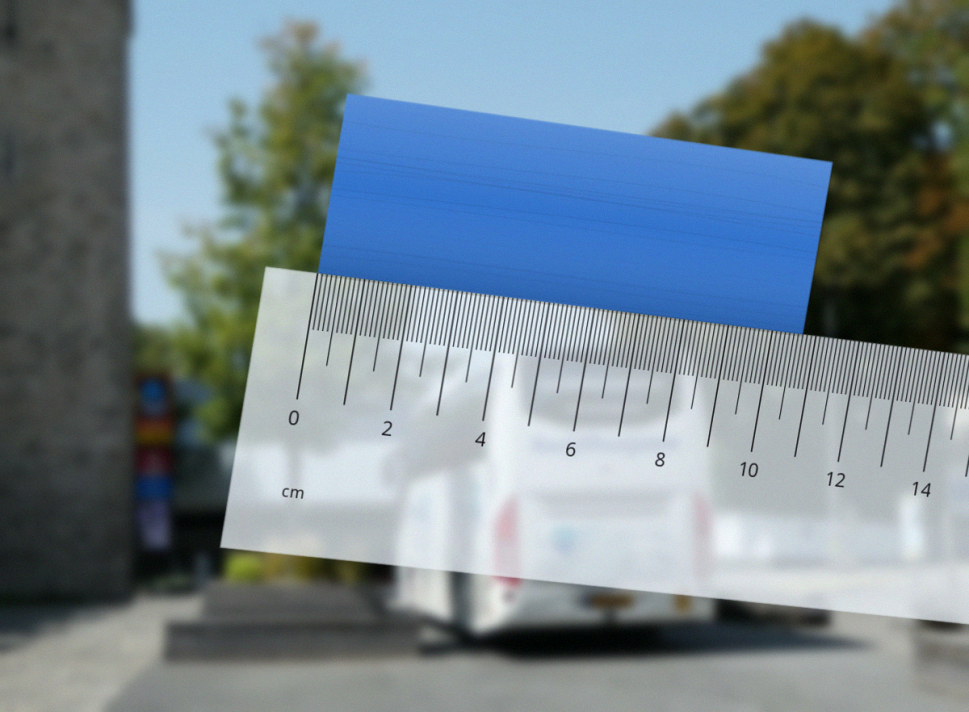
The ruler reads 10.7 cm
